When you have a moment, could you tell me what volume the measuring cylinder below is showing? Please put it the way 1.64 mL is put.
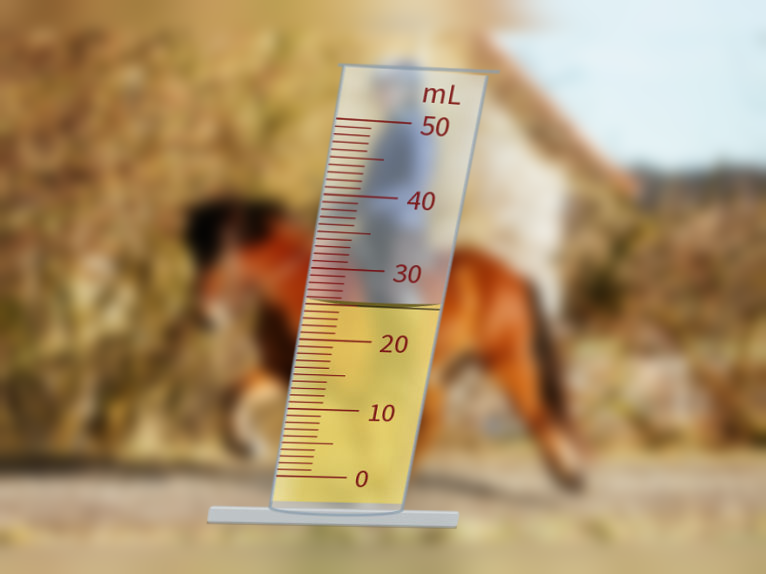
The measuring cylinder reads 25 mL
